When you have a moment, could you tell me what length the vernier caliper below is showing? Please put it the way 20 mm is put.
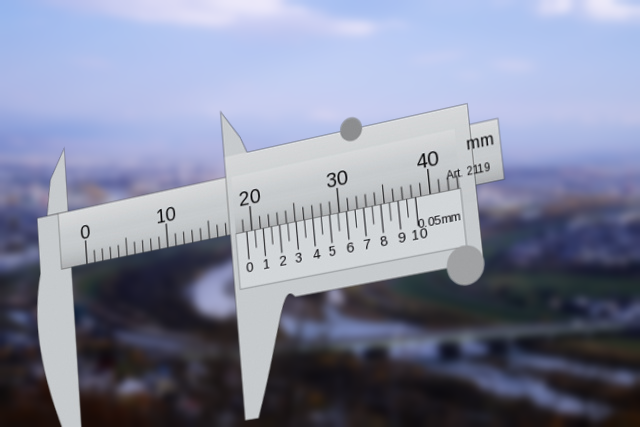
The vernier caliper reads 19.4 mm
